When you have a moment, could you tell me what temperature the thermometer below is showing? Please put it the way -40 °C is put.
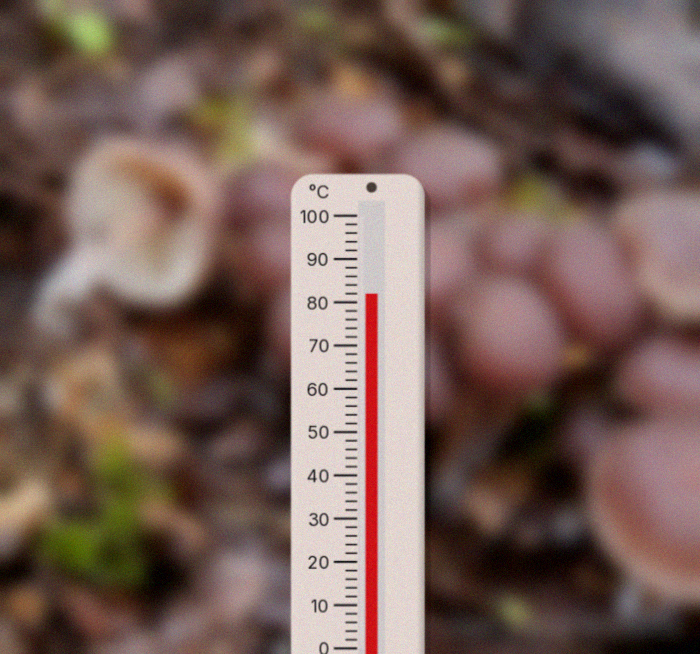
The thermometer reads 82 °C
